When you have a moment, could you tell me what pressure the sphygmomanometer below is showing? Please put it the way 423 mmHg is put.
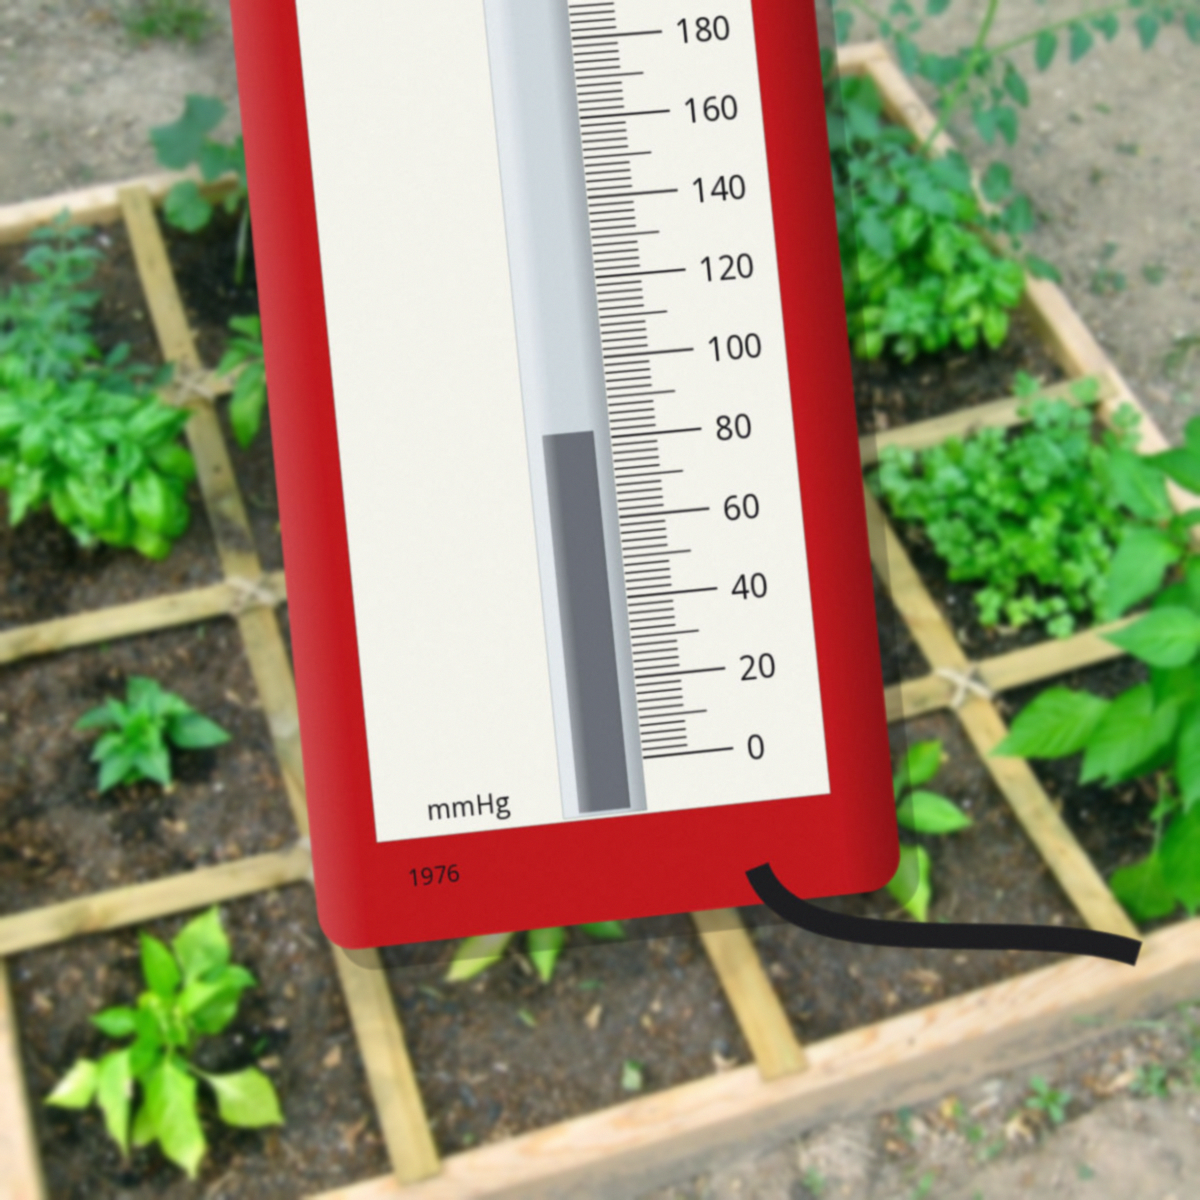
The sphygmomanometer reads 82 mmHg
